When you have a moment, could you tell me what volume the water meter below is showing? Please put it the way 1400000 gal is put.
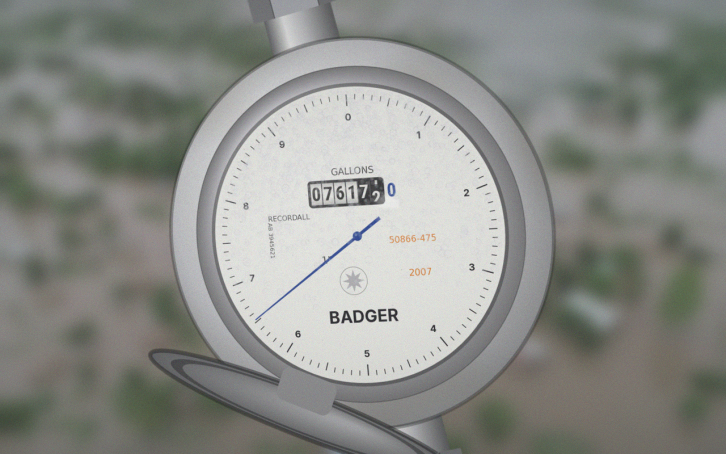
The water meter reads 761716.5 gal
